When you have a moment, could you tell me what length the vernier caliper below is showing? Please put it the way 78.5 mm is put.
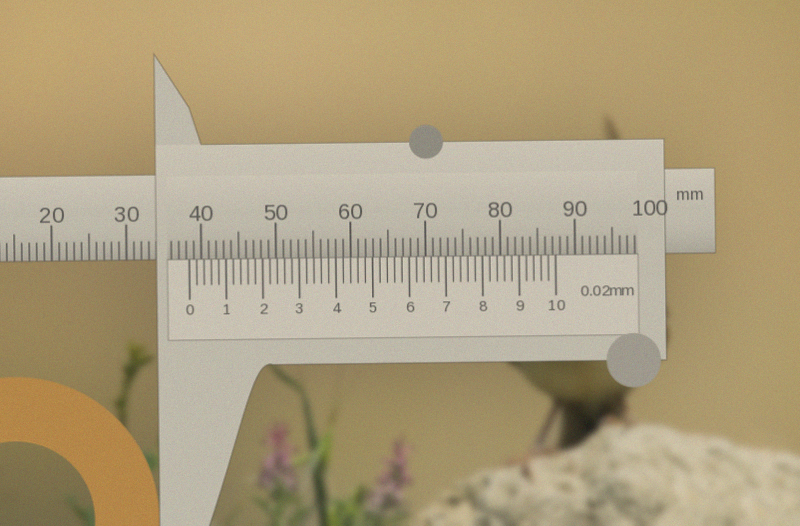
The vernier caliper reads 38.4 mm
